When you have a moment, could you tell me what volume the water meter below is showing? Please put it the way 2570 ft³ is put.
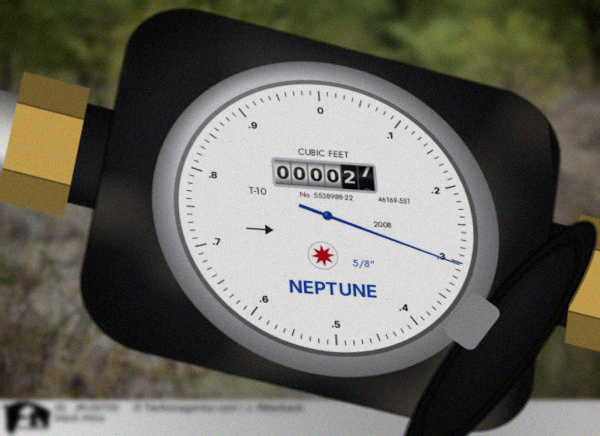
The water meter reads 27.30 ft³
